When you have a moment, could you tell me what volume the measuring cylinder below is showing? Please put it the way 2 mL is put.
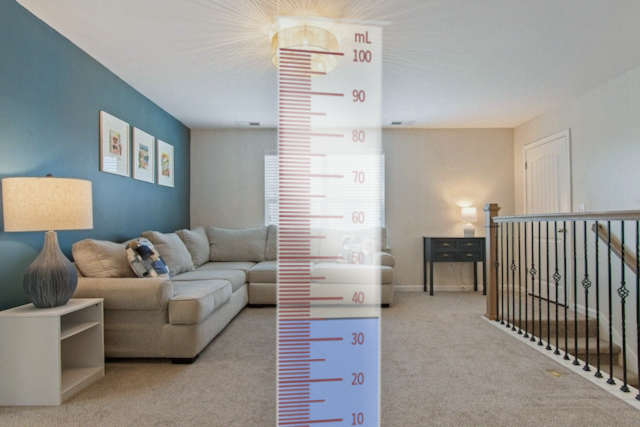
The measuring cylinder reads 35 mL
